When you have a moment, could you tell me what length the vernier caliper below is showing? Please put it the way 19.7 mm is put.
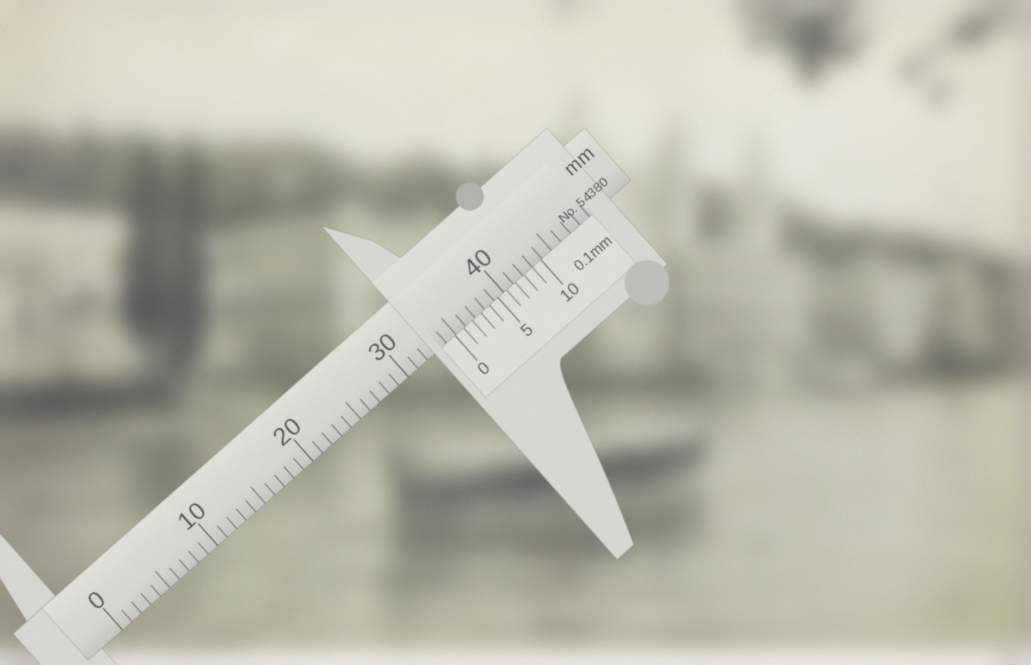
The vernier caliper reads 34.9 mm
